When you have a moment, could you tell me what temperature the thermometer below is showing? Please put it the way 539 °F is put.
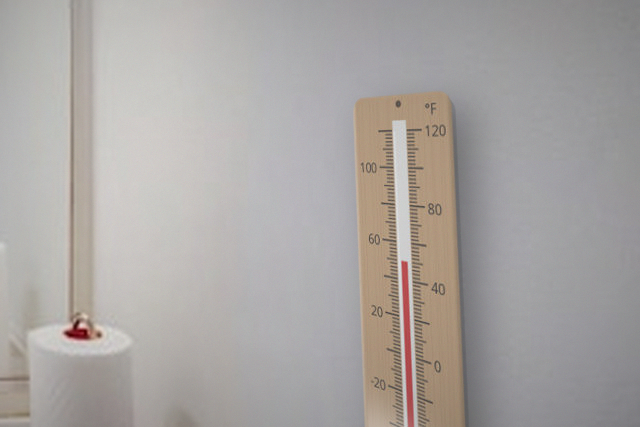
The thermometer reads 50 °F
